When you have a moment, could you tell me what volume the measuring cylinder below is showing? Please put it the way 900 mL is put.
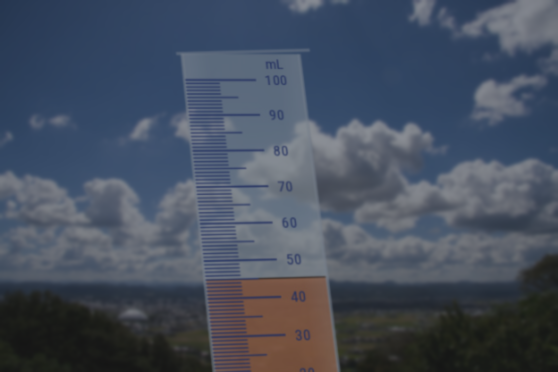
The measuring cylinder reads 45 mL
